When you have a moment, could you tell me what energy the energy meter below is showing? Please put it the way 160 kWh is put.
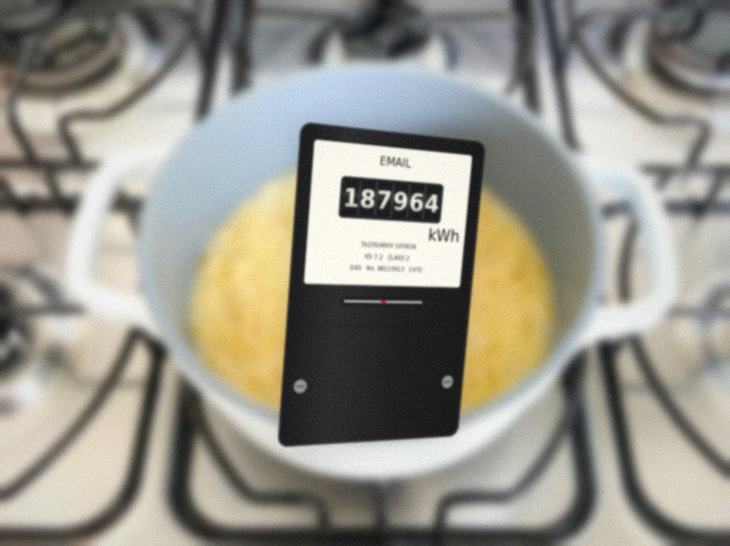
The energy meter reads 187964 kWh
